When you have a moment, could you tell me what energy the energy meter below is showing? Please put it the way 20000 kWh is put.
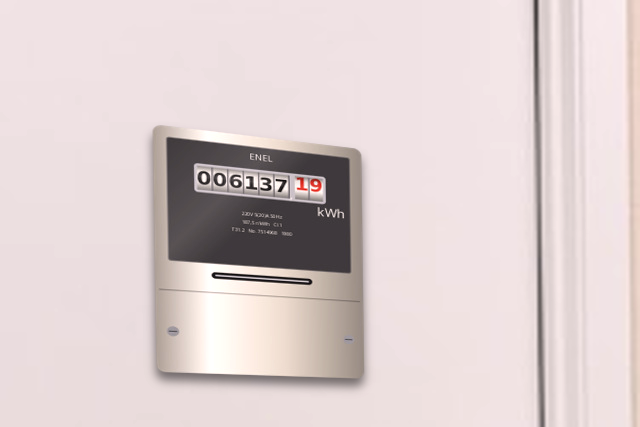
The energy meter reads 6137.19 kWh
